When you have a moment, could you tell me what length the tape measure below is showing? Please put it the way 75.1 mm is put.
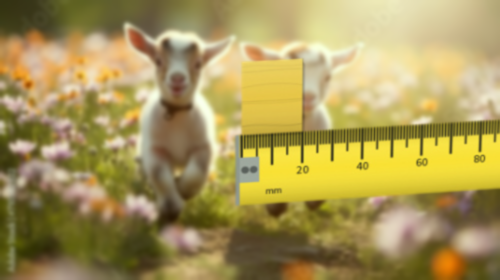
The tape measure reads 20 mm
